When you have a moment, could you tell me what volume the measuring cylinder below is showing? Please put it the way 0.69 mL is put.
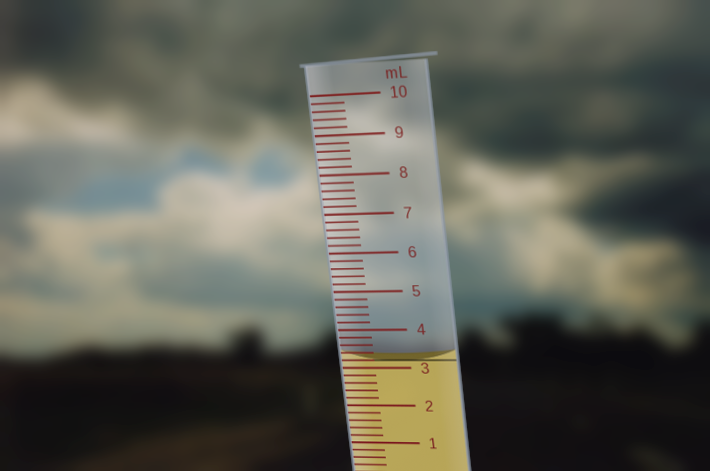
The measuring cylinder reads 3.2 mL
